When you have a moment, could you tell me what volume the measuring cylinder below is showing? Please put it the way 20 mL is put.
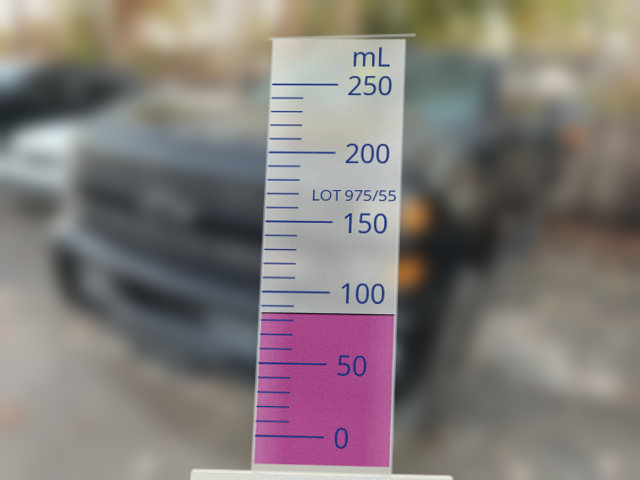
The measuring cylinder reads 85 mL
